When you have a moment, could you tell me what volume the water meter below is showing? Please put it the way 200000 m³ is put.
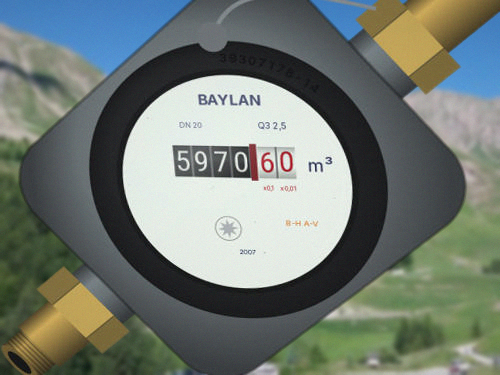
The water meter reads 5970.60 m³
